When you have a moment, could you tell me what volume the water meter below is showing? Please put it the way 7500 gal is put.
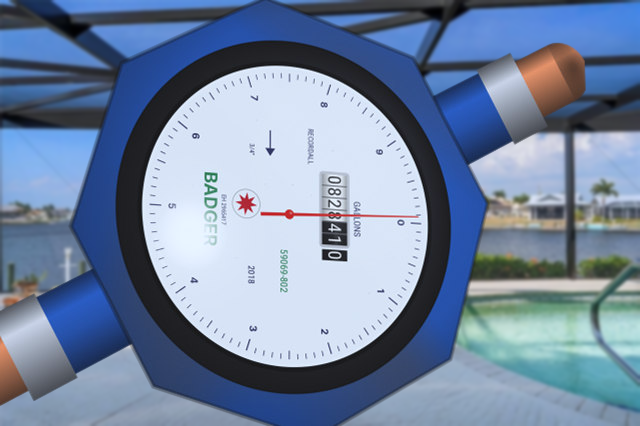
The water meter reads 828409.9 gal
